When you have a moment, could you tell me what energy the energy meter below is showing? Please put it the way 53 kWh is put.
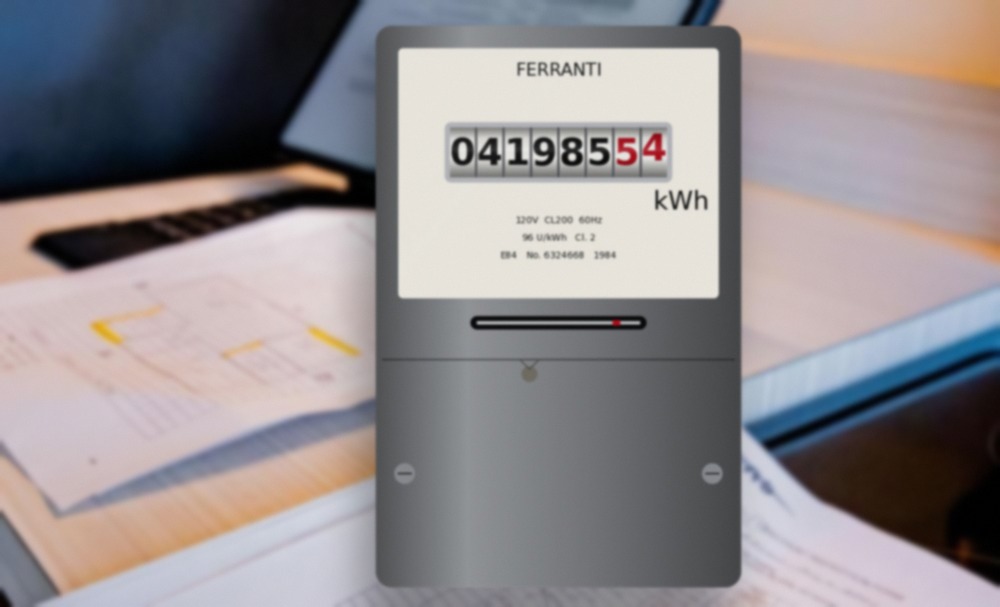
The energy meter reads 41985.54 kWh
